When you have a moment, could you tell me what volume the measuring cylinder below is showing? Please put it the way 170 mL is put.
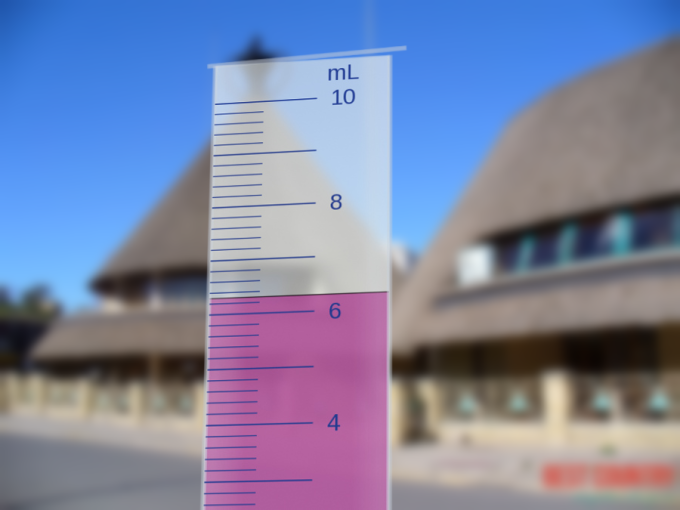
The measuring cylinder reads 6.3 mL
